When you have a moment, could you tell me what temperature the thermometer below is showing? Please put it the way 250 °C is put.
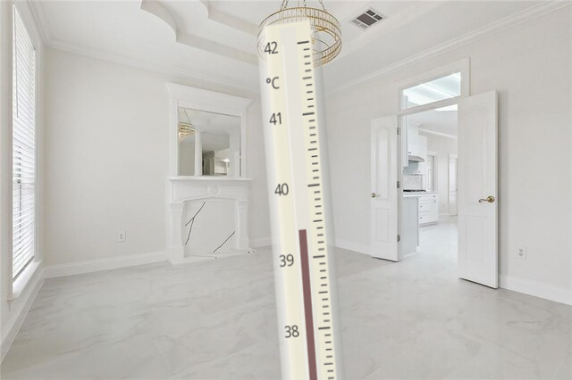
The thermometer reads 39.4 °C
